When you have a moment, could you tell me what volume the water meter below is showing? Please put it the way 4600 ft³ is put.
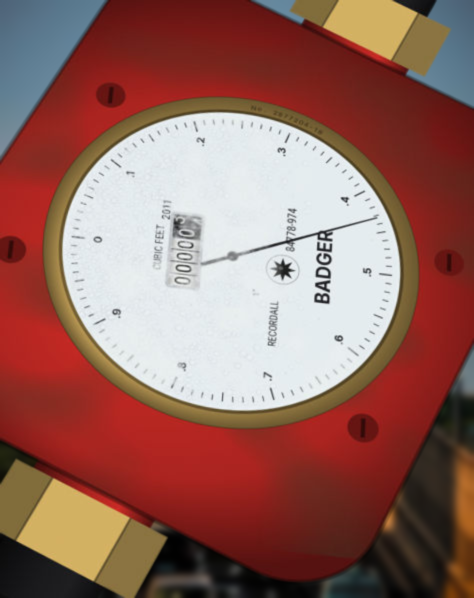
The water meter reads 3.43 ft³
